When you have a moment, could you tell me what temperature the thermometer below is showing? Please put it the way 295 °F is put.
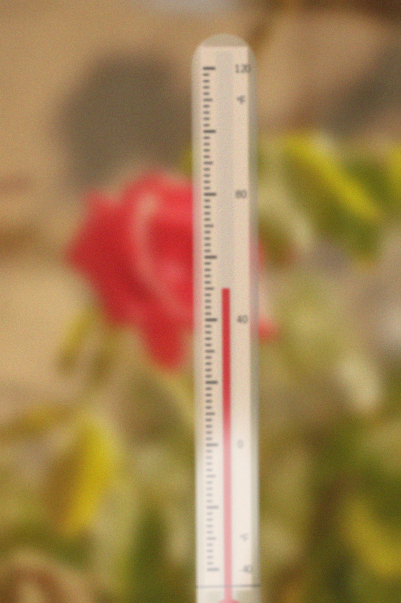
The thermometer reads 50 °F
